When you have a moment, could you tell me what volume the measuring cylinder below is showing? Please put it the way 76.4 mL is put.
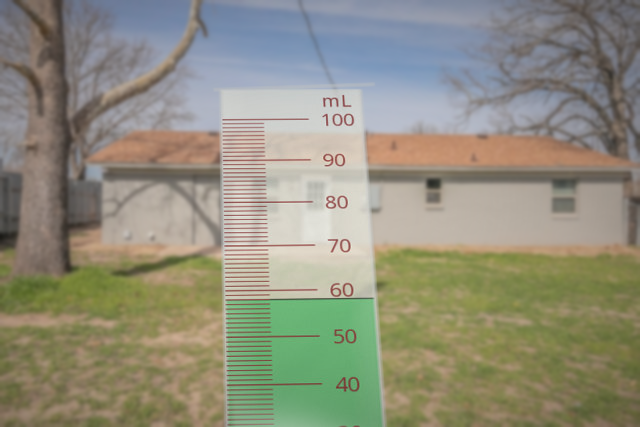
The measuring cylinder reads 58 mL
